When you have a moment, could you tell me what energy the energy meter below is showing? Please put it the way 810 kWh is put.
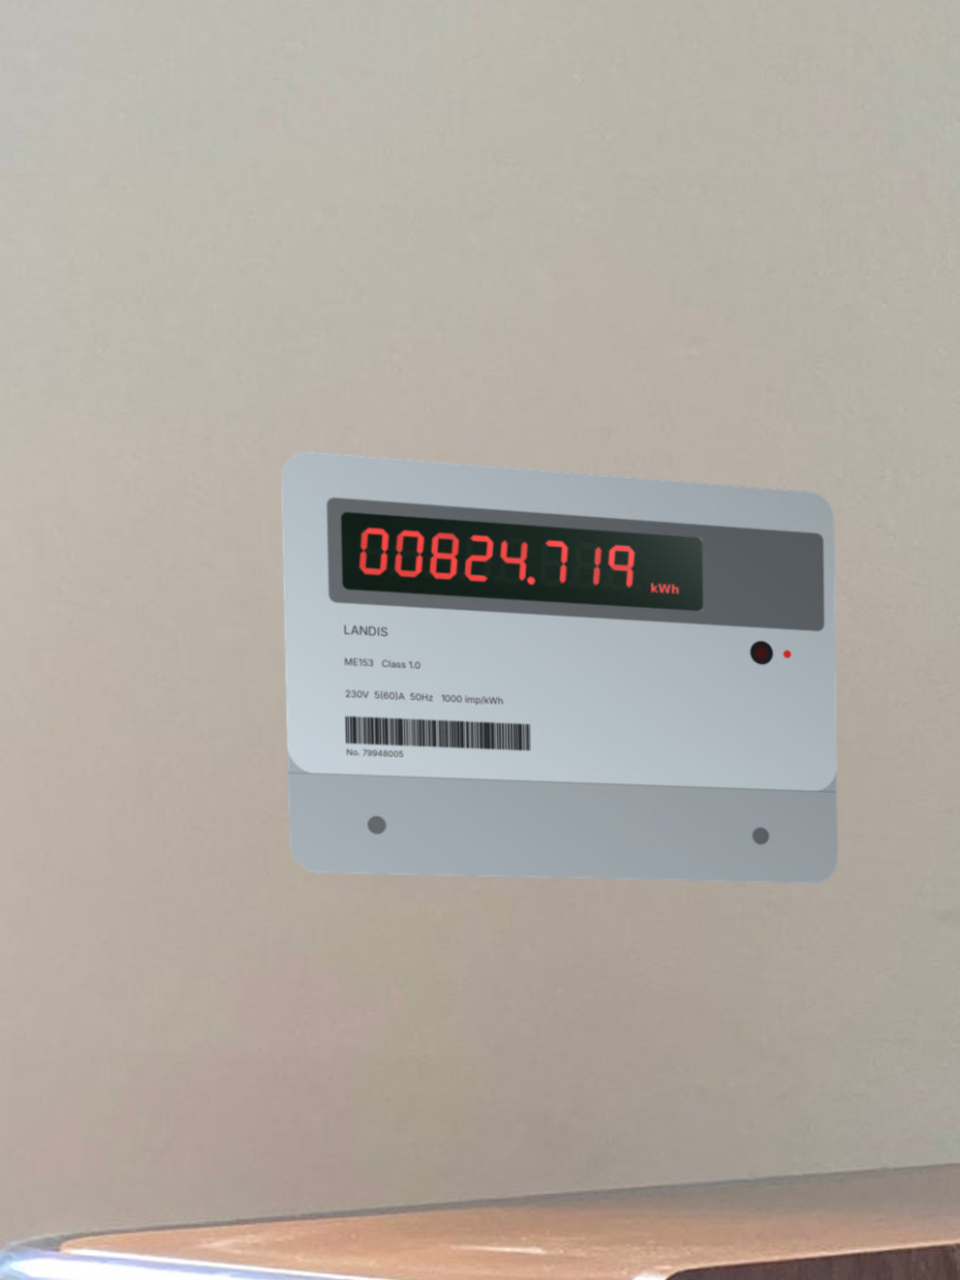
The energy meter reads 824.719 kWh
